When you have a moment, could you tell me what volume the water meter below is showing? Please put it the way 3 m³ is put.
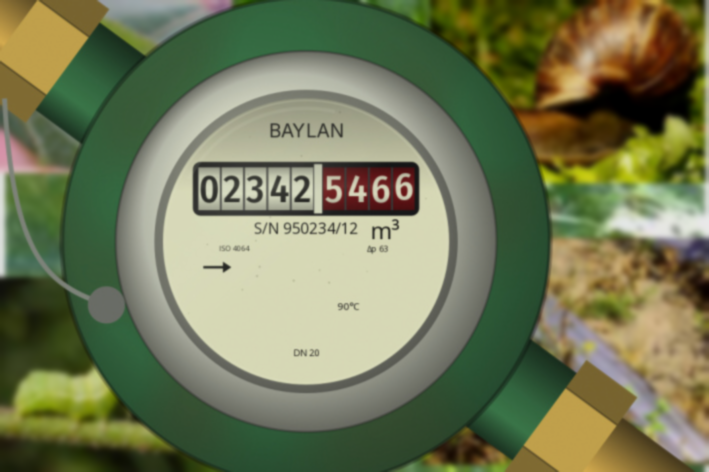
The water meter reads 2342.5466 m³
